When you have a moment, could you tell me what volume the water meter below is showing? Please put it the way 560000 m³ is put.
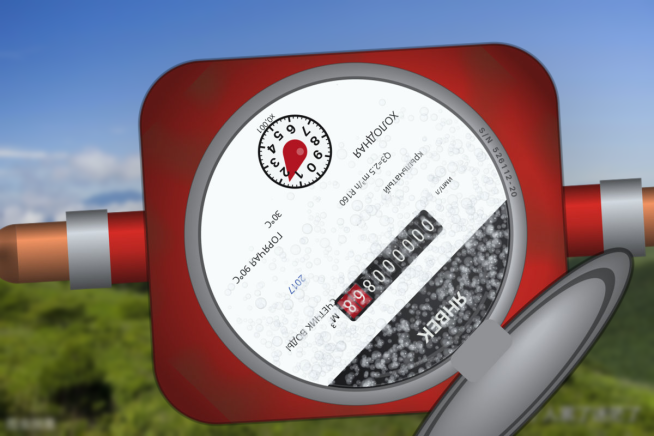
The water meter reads 8.681 m³
